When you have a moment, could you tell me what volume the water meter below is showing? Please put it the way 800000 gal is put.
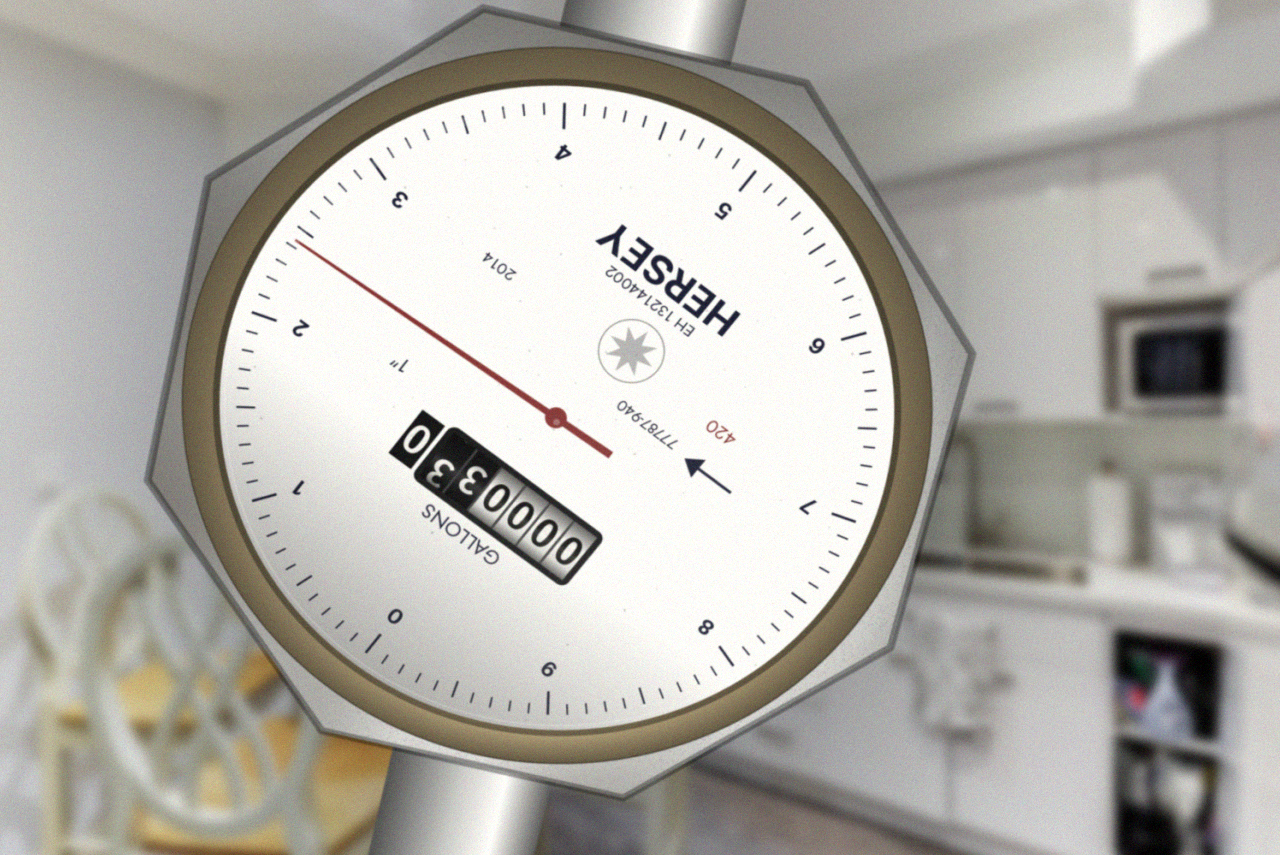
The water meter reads 332.4 gal
